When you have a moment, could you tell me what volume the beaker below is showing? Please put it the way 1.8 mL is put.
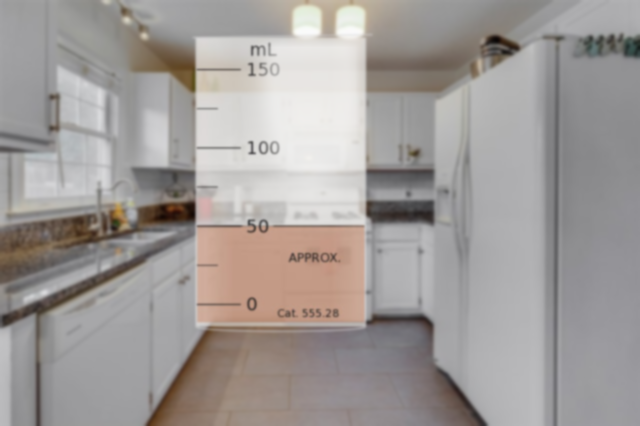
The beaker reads 50 mL
